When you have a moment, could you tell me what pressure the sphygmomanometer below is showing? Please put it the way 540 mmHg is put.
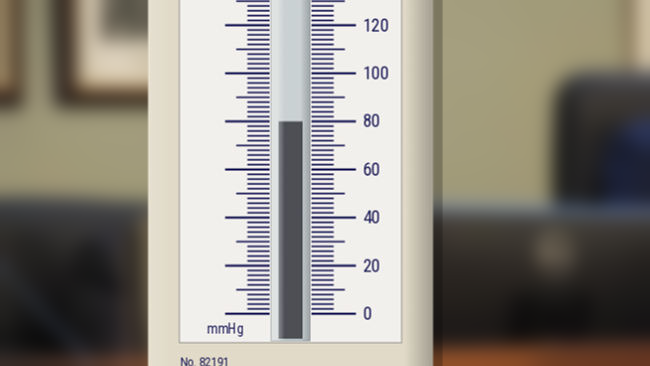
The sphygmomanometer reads 80 mmHg
